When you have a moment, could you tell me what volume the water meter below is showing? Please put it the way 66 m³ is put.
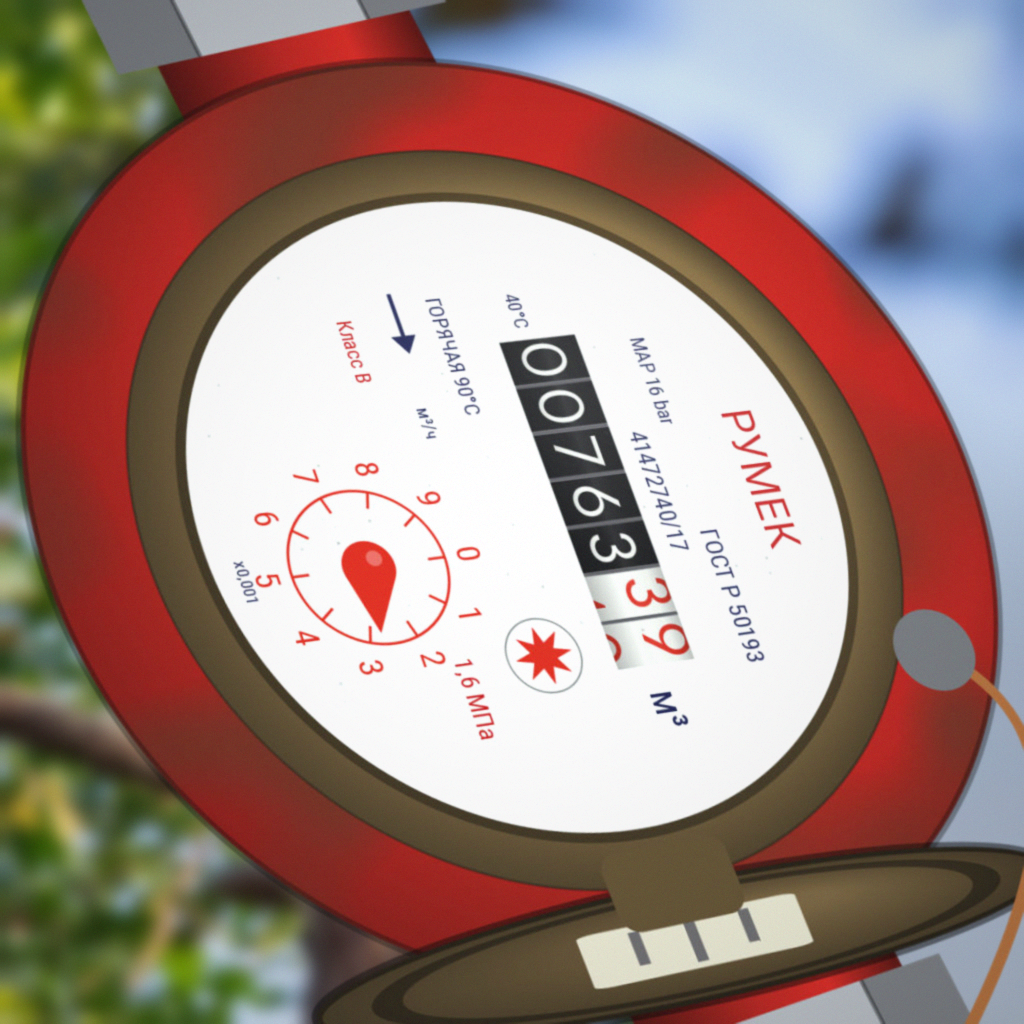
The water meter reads 763.392 m³
